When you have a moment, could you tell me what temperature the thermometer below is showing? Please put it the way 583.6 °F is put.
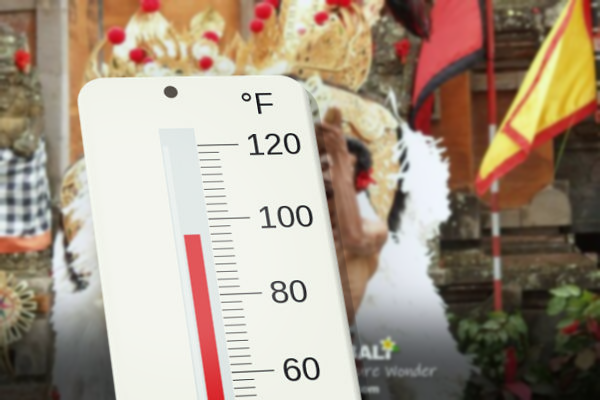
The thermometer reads 96 °F
